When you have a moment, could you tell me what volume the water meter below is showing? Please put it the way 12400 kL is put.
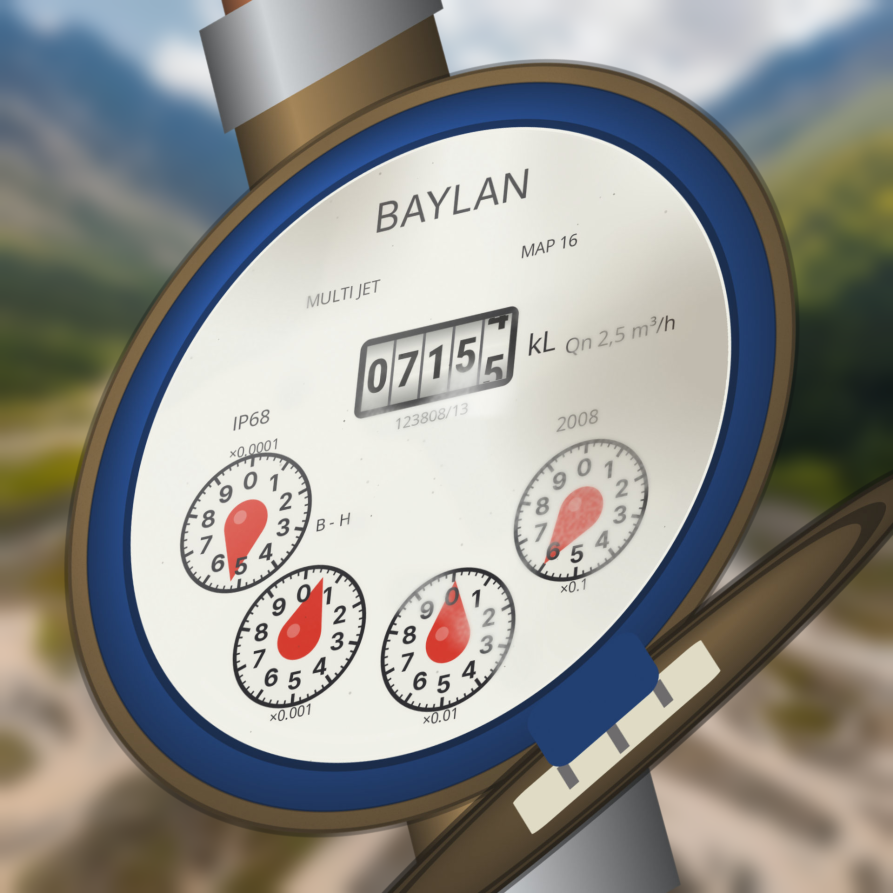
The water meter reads 7154.6005 kL
